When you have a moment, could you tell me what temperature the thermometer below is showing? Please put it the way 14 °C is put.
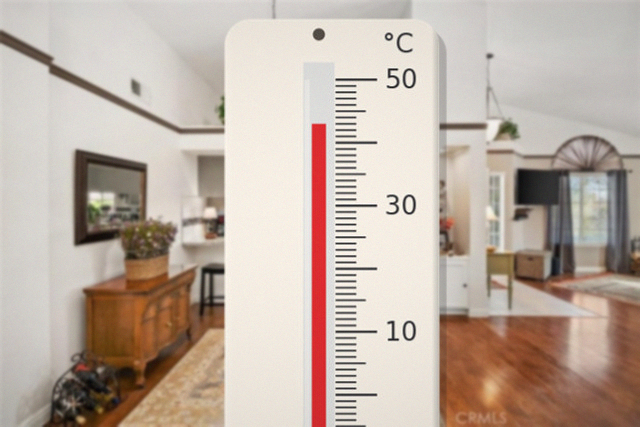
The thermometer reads 43 °C
